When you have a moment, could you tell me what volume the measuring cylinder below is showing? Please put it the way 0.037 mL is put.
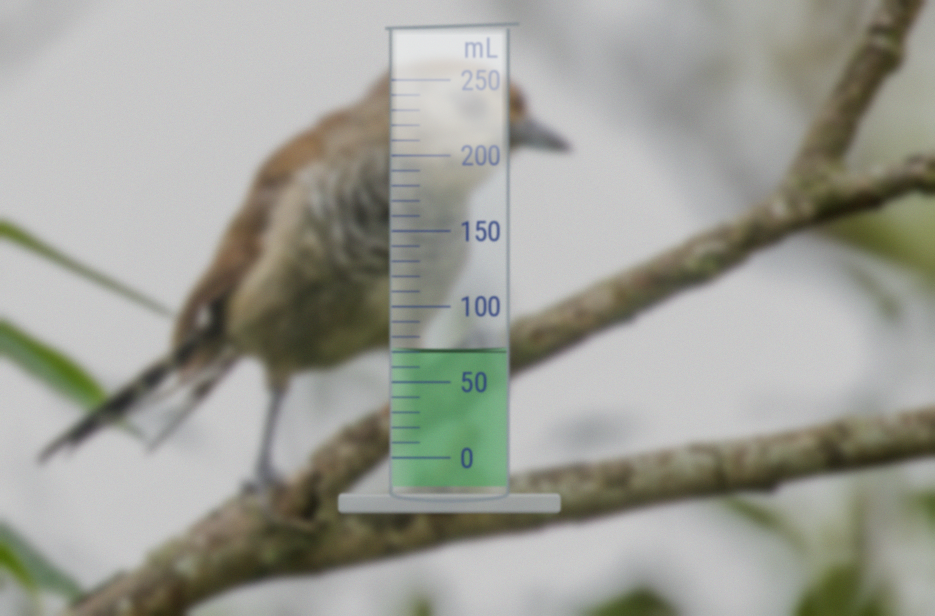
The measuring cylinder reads 70 mL
